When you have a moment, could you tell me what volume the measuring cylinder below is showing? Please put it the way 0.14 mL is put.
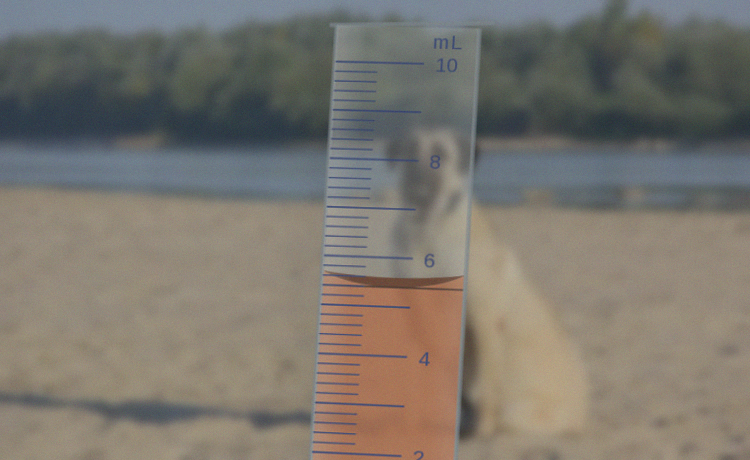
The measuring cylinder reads 5.4 mL
